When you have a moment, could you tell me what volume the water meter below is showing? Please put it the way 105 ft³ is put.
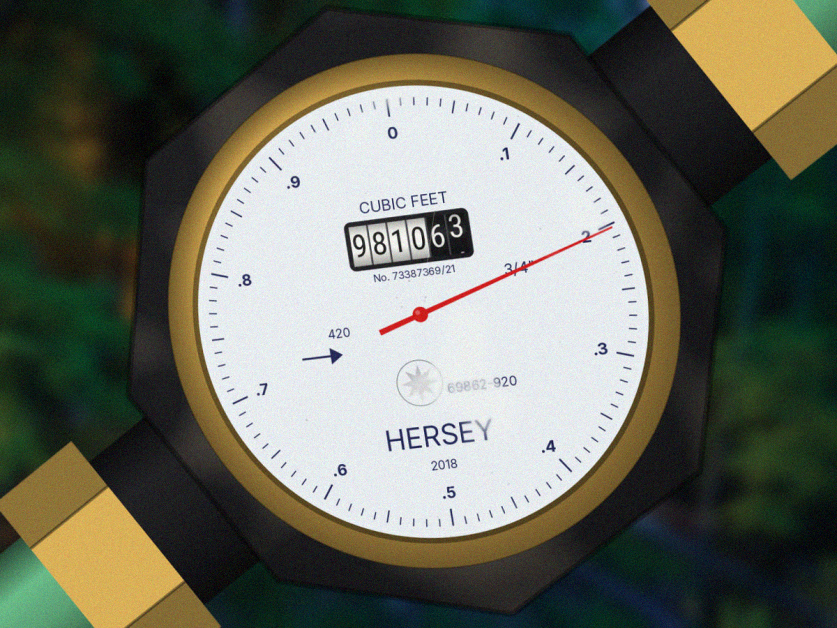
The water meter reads 981063.20 ft³
